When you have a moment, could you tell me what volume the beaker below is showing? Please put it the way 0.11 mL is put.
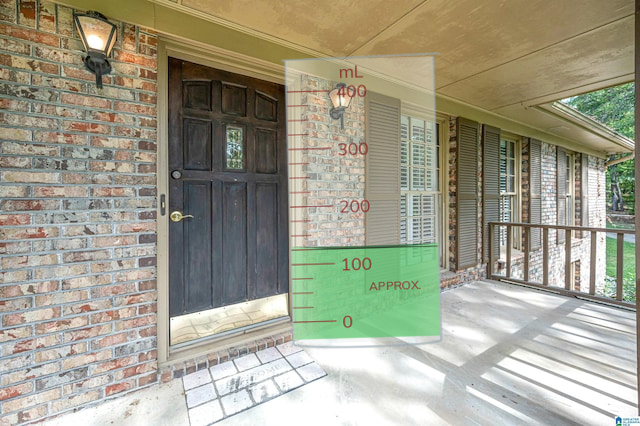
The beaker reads 125 mL
